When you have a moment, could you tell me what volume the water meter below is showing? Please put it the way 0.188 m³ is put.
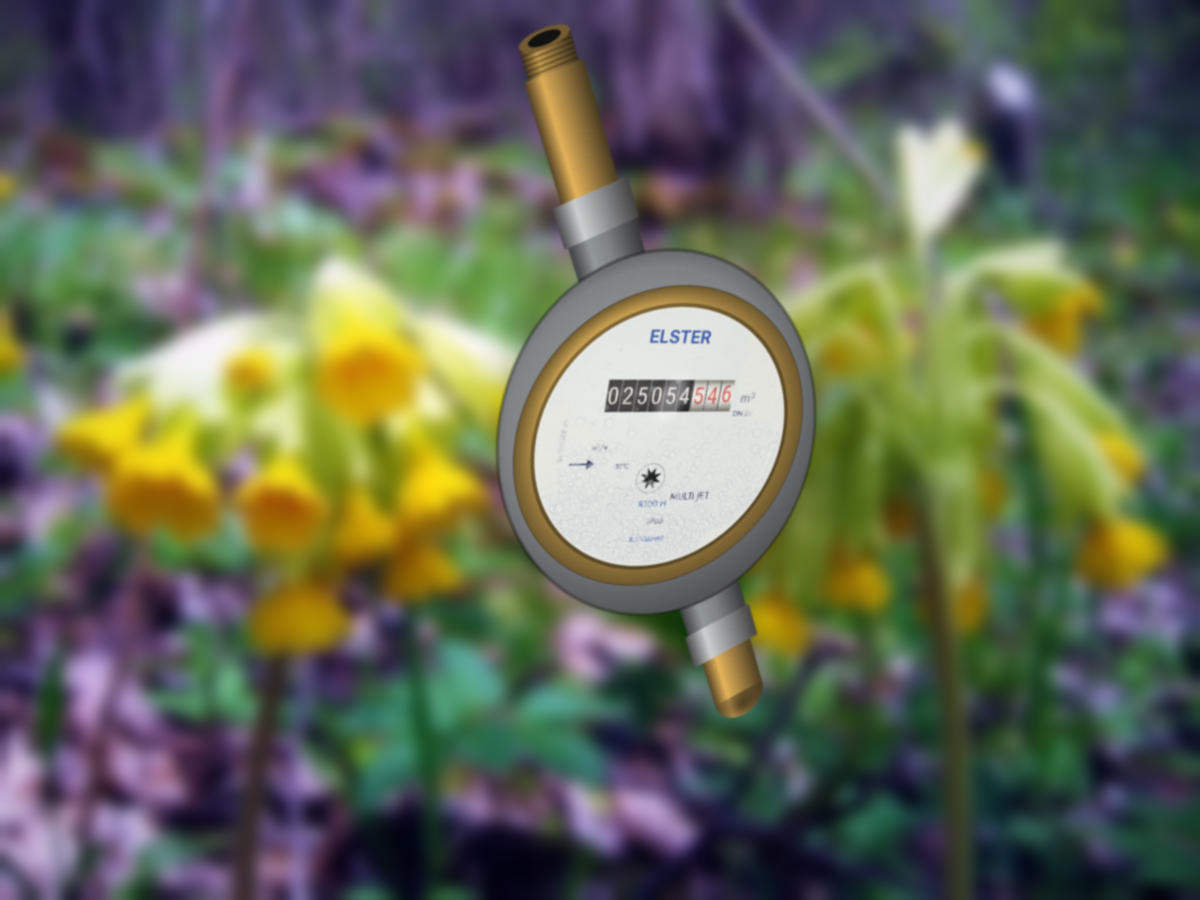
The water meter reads 25054.546 m³
